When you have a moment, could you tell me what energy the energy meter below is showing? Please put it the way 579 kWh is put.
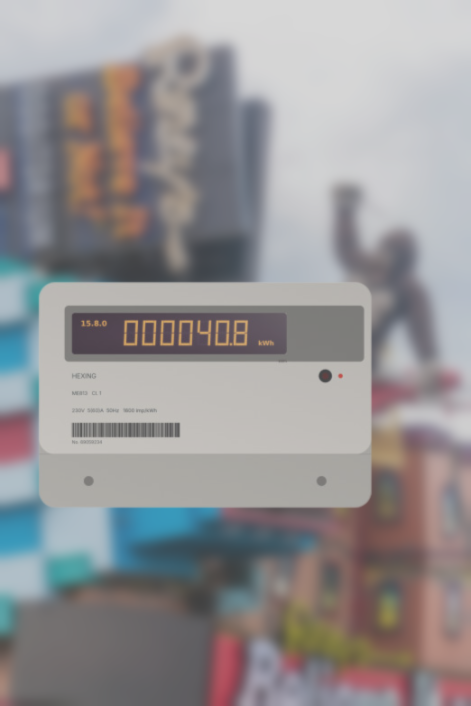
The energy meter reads 40.8 kWh
